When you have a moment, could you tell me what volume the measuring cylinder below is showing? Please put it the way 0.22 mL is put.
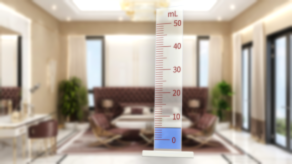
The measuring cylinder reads 5 mL
